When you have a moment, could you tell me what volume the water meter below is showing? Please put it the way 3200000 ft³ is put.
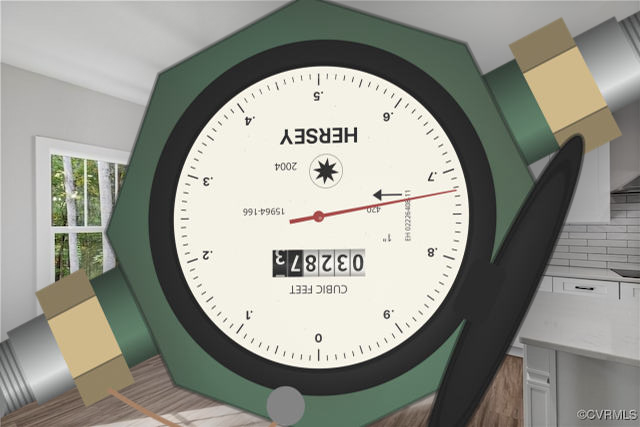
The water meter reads 32872.72 ft³
